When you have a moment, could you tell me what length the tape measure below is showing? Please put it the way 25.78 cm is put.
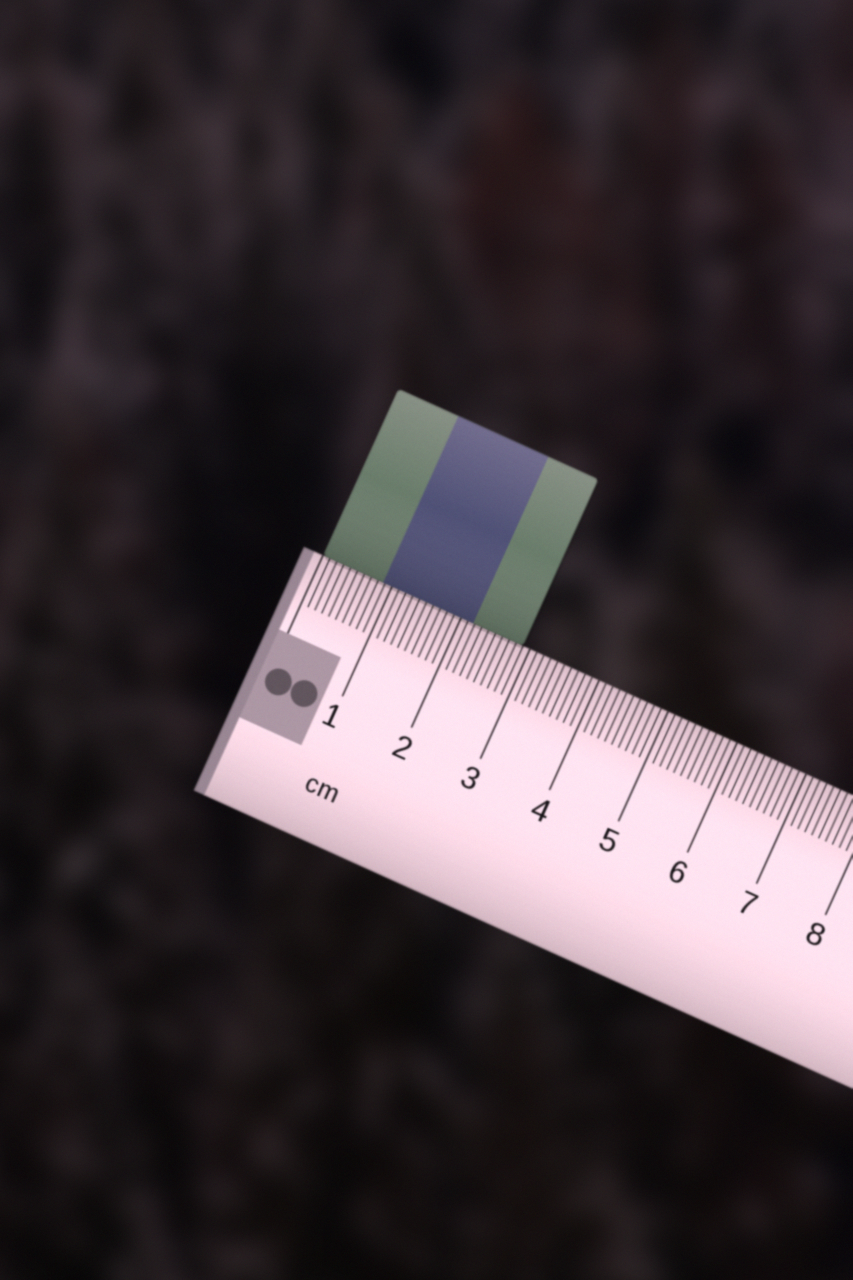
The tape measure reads 2.9 cm
